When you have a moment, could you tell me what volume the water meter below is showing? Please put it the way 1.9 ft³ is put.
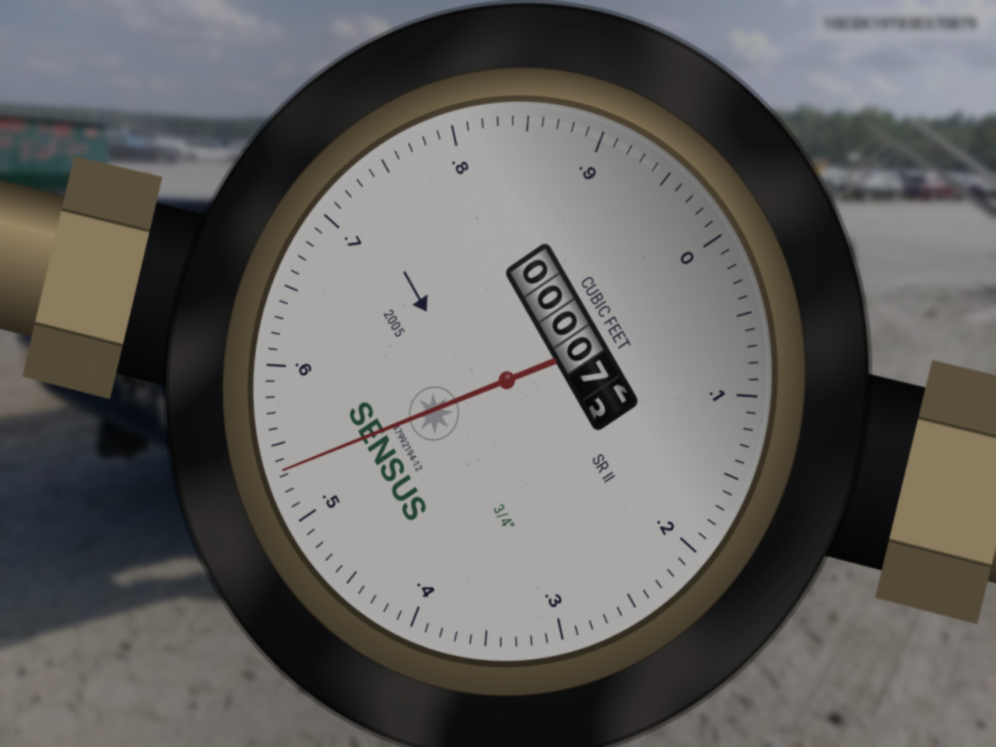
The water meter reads 72.53 ft³
